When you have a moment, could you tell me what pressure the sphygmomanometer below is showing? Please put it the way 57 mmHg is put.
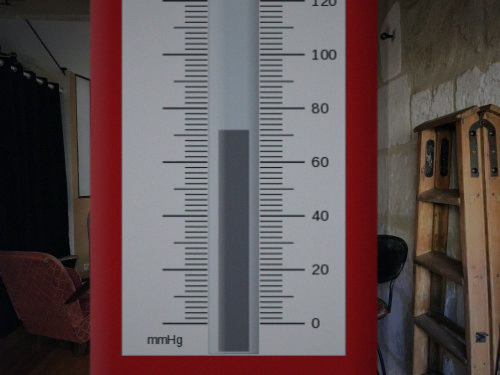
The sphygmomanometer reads 72 mmHg
